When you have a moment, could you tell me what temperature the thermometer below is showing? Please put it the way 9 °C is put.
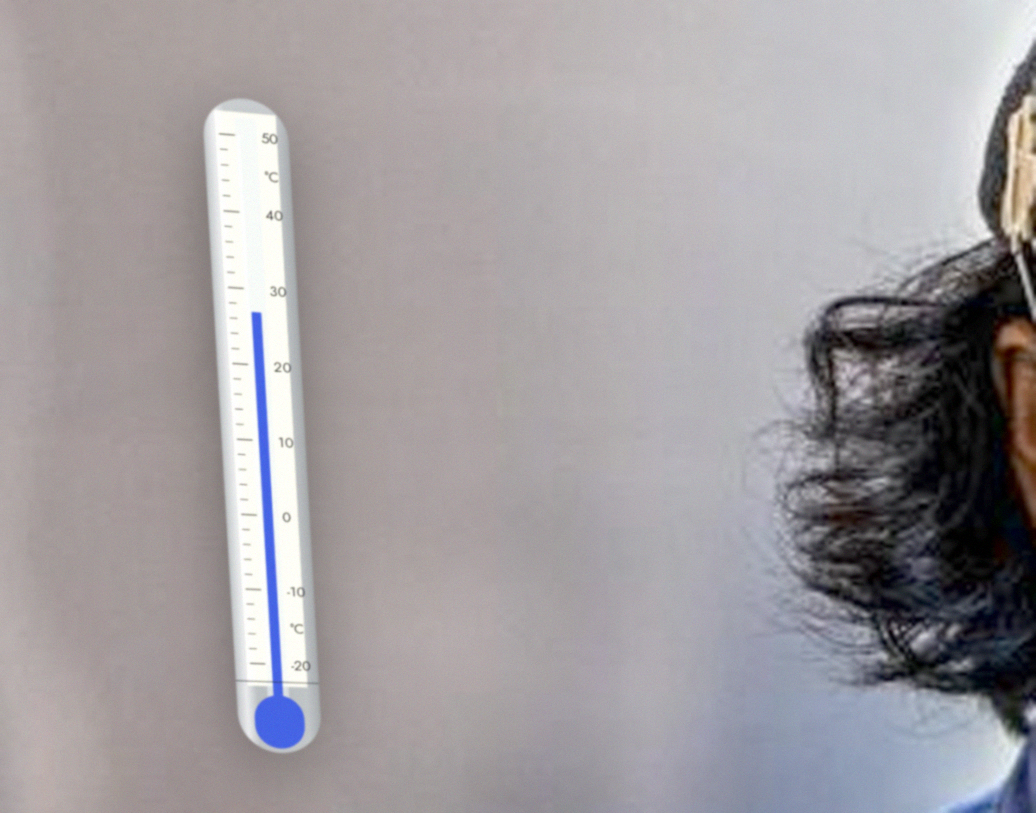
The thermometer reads 27 °C
